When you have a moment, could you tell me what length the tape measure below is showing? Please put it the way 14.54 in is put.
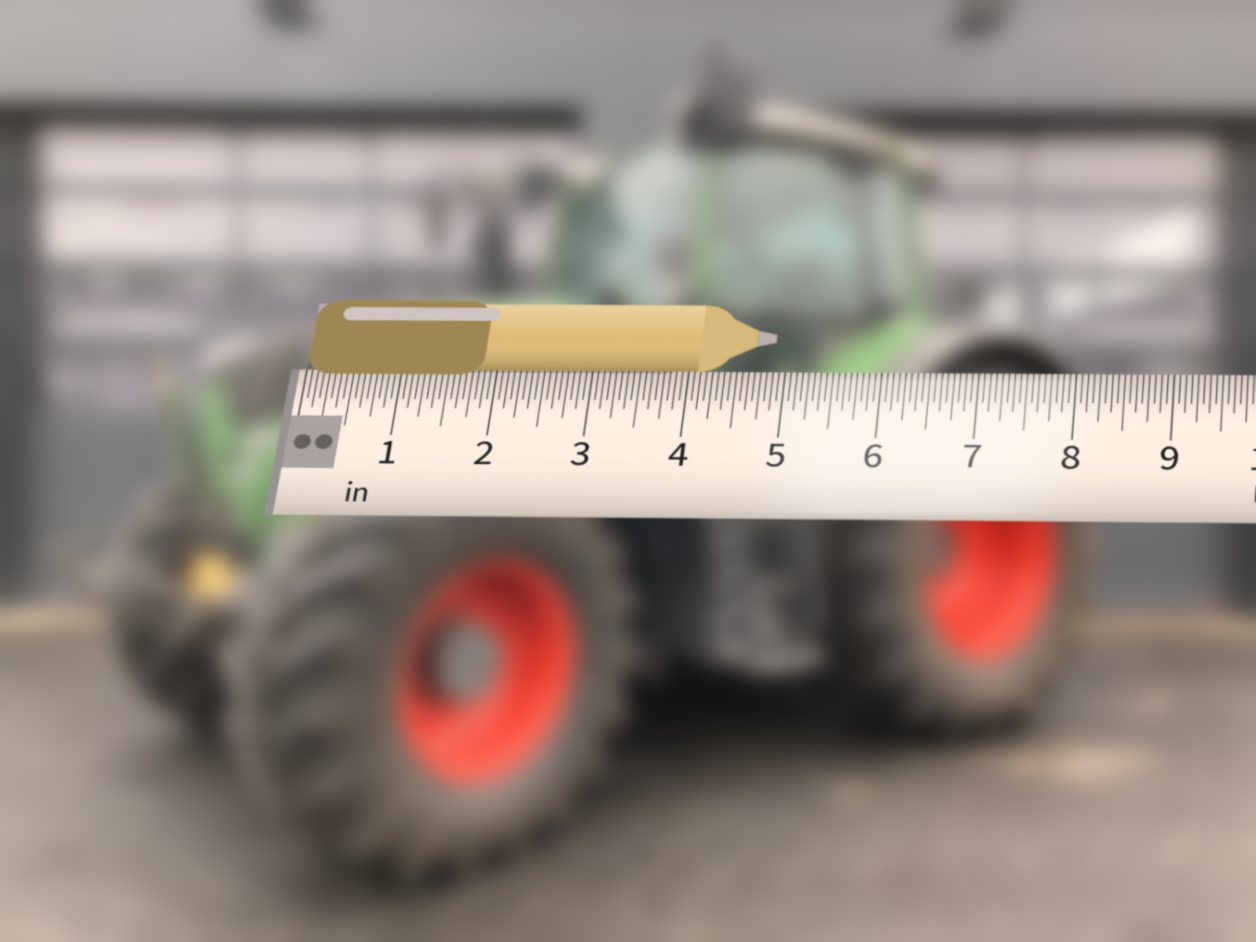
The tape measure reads 4.875 in
